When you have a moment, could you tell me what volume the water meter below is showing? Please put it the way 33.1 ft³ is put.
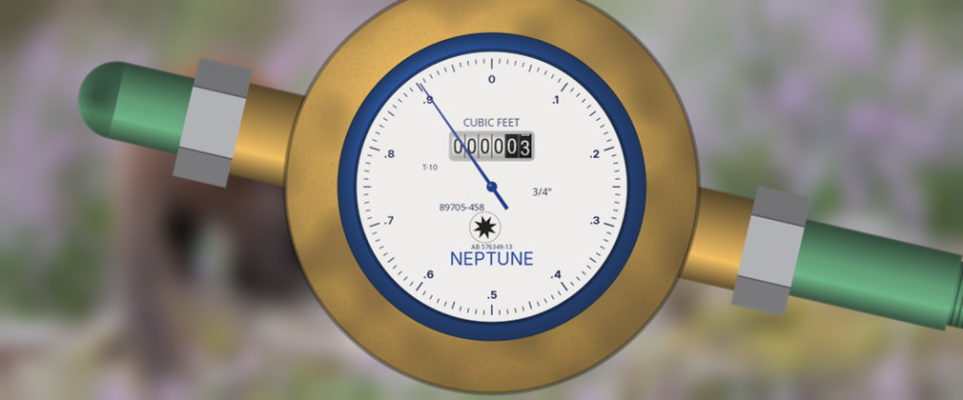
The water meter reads 2.90 ft³
